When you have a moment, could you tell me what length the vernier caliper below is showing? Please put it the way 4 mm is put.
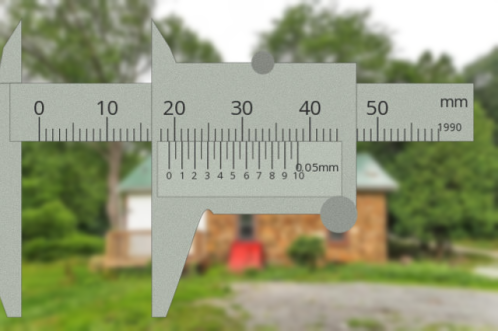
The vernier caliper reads 19.2 mm
